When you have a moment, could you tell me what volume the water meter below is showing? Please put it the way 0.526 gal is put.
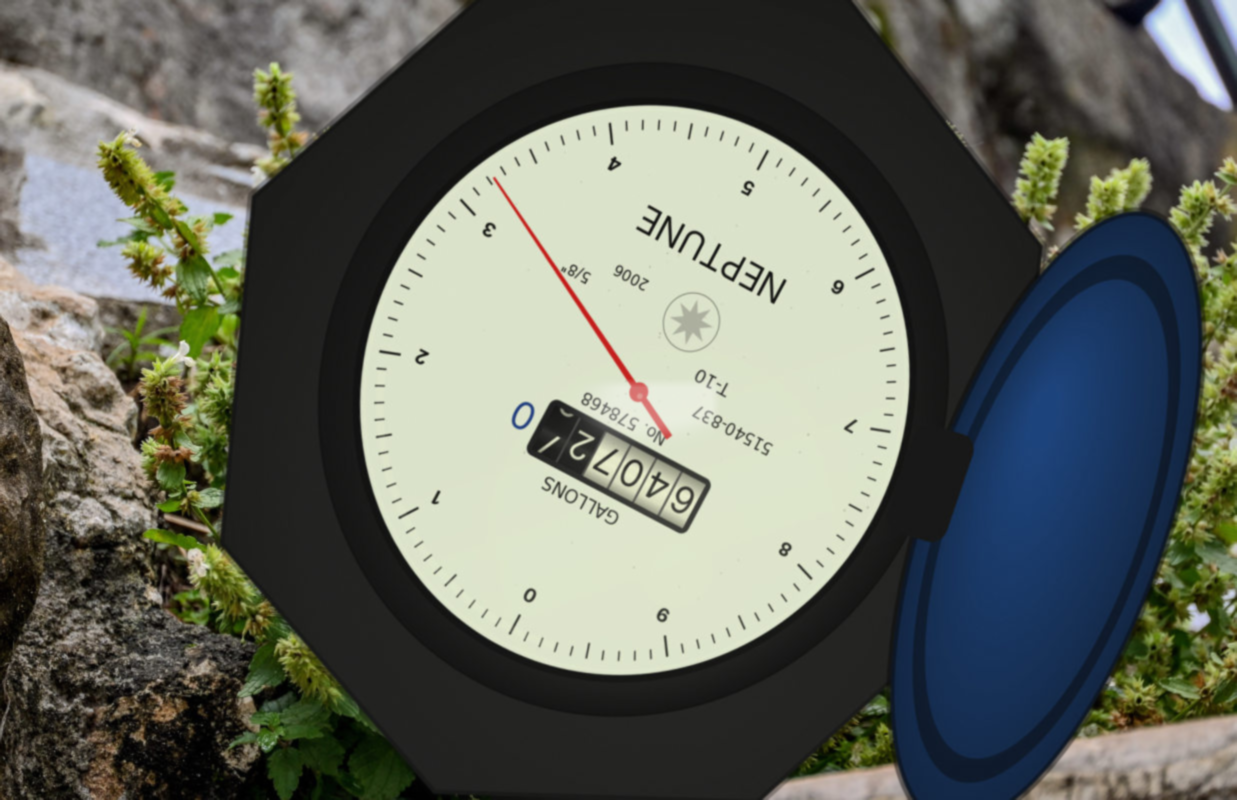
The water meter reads 6407273.2 gal
